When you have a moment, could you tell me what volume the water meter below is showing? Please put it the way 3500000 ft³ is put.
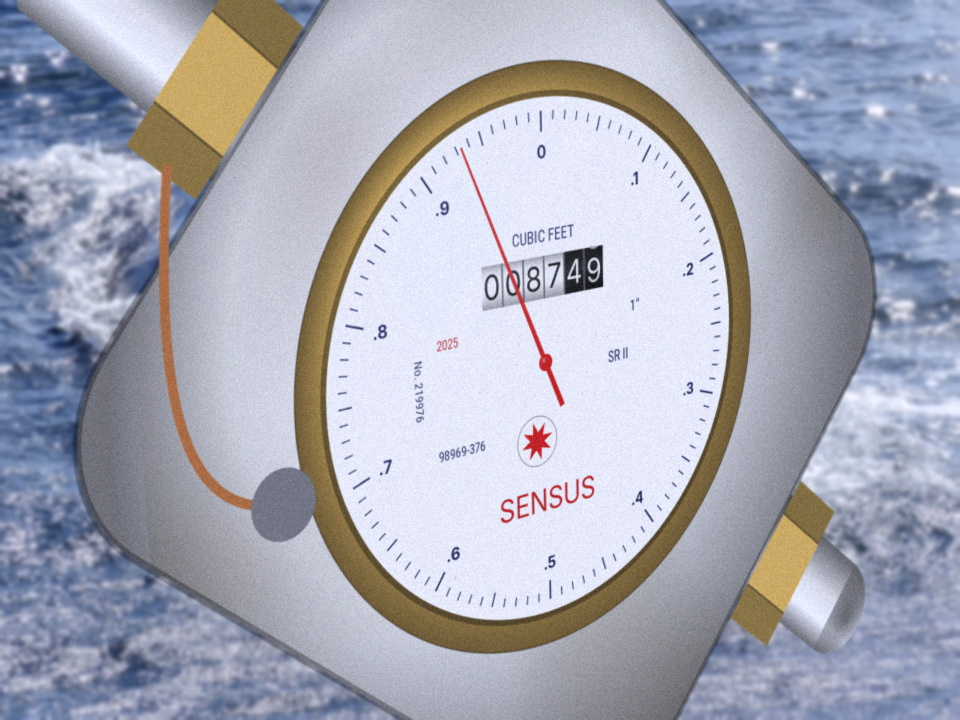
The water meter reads 8748.93 ft³
